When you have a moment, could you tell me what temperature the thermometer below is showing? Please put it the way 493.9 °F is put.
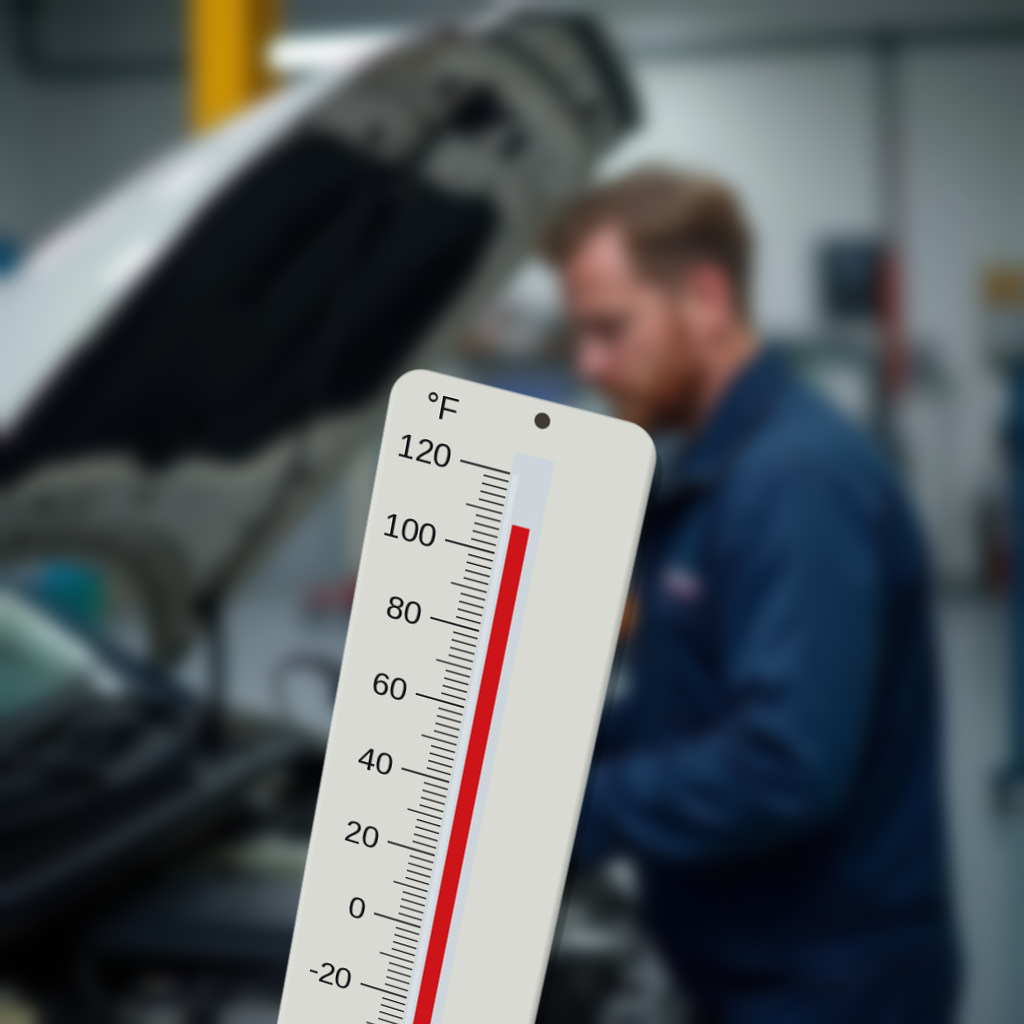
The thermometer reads 108 °F
